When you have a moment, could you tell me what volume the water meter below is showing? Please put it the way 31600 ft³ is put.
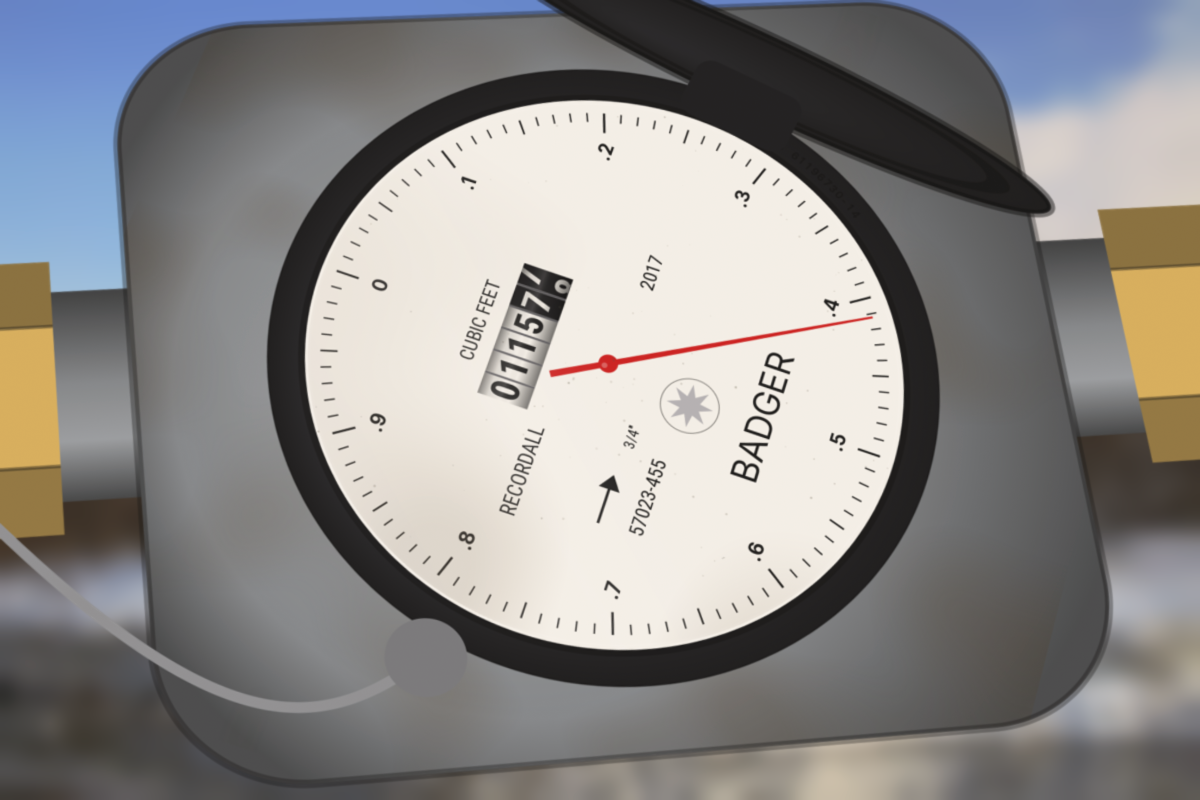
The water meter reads 11577.41 ft³
